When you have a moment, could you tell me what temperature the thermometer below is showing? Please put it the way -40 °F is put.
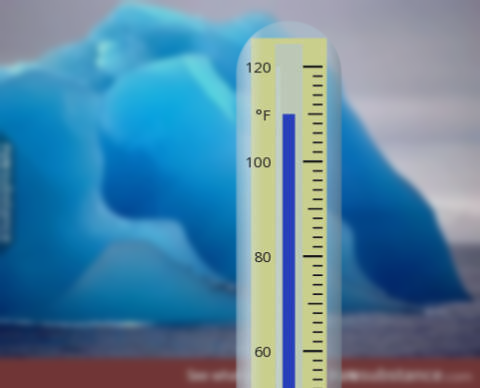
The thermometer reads 110 °F
